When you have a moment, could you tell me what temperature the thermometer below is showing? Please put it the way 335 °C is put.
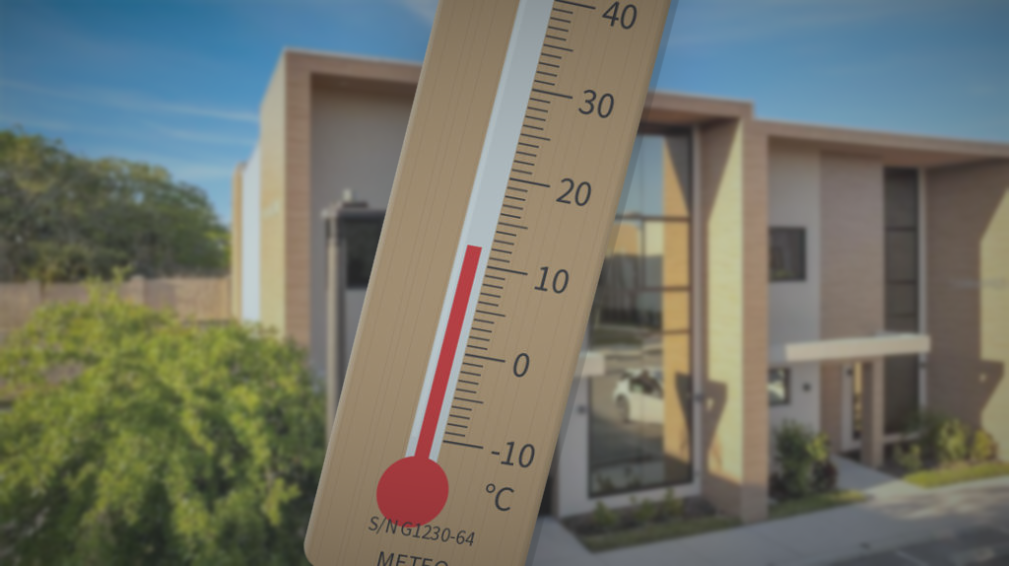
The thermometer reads 12 °C
